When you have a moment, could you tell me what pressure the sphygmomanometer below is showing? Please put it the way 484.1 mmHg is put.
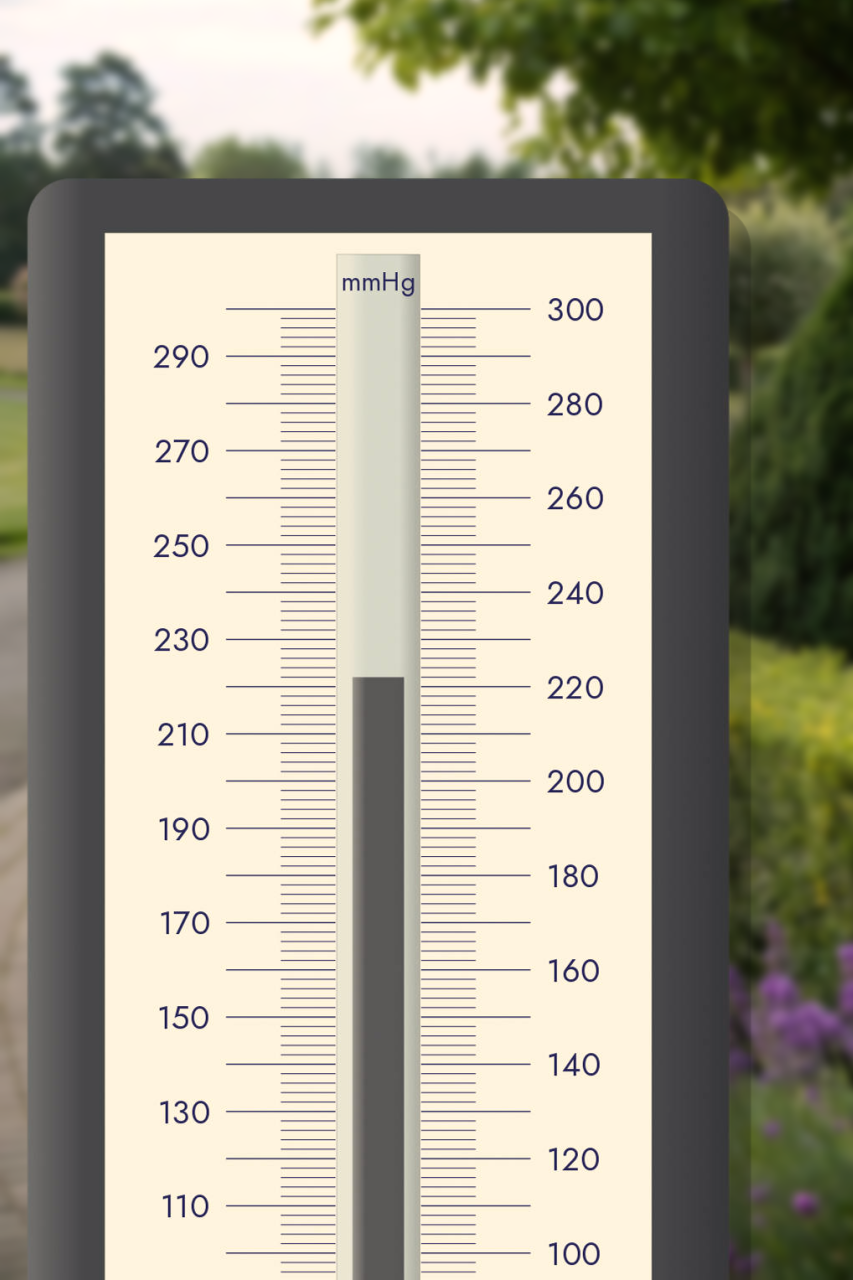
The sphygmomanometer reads 222 mmHg
